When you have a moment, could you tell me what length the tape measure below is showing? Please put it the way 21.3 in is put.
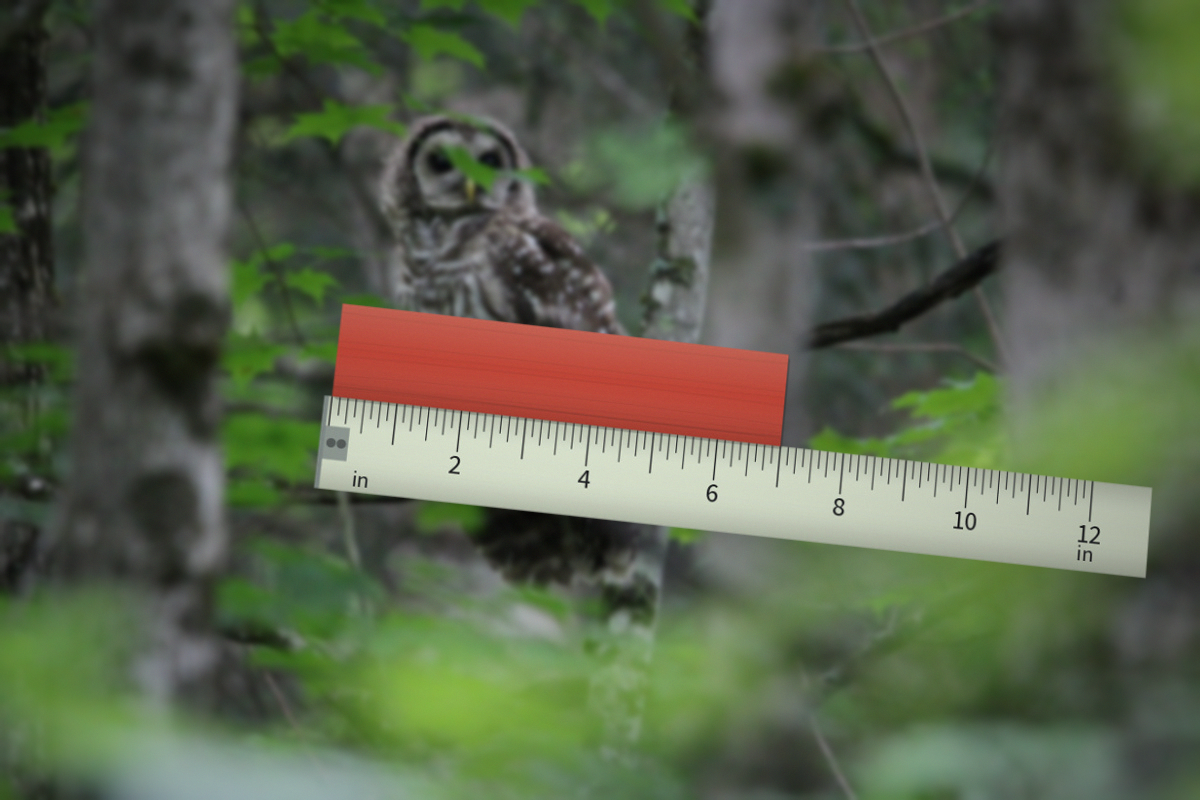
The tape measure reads 7 in
